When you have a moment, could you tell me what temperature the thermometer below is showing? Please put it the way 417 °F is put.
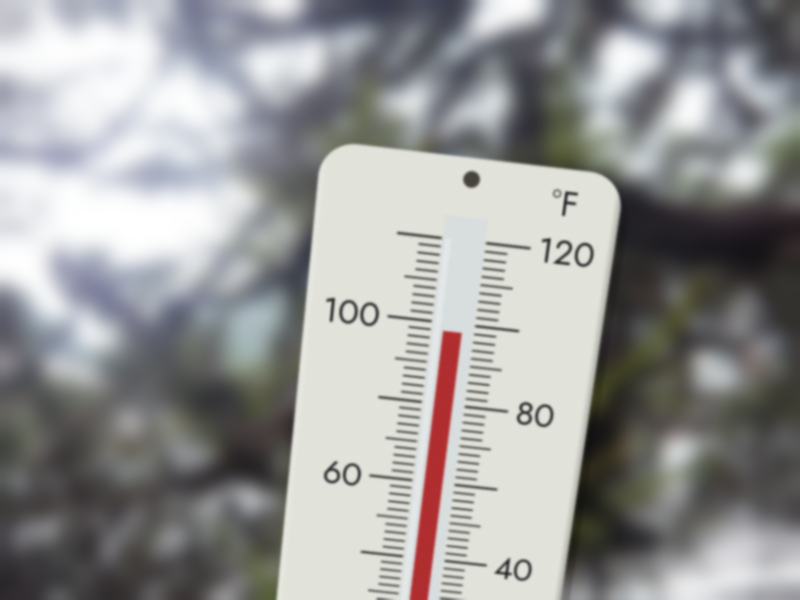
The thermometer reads 98 °F
